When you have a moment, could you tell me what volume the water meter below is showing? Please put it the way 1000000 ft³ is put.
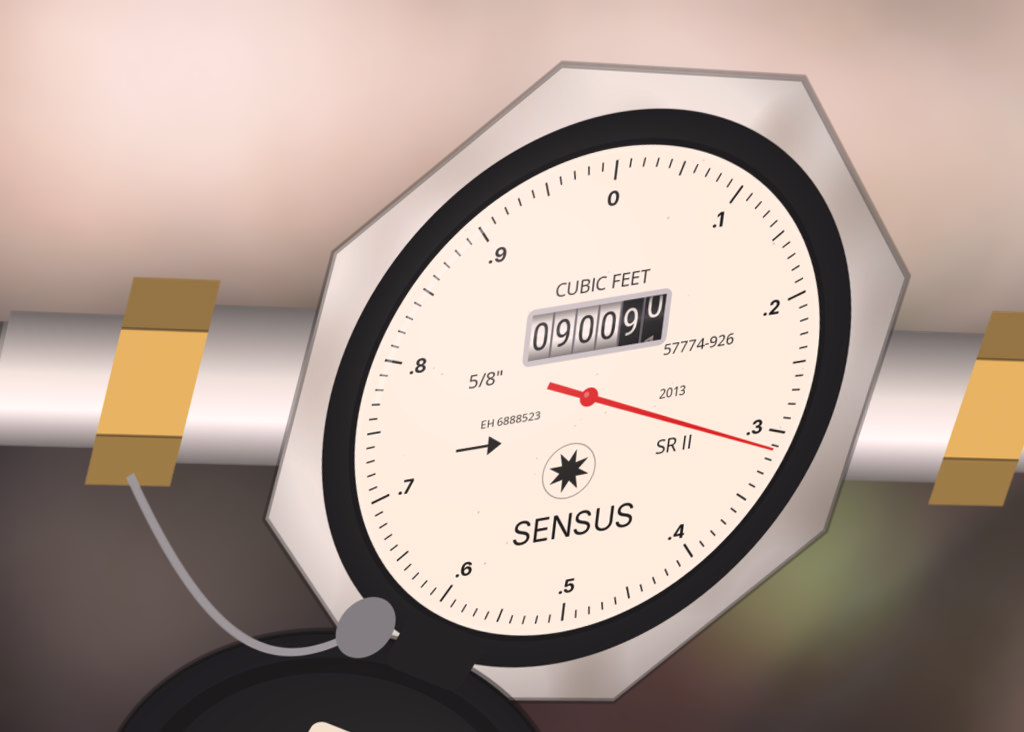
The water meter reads 90090.31 ft³
